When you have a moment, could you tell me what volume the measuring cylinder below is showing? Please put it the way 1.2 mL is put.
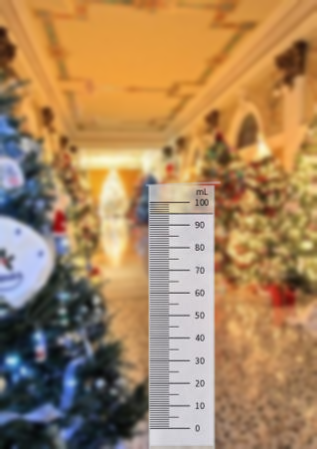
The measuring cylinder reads 95 mL
